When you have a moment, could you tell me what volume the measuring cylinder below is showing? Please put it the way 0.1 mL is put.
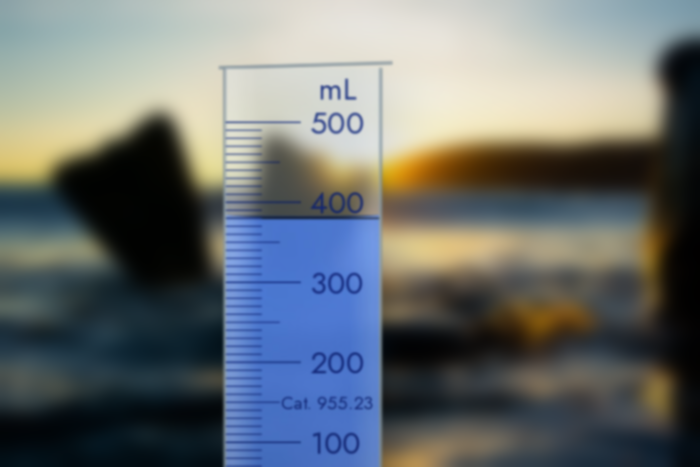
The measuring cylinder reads 380 mL
